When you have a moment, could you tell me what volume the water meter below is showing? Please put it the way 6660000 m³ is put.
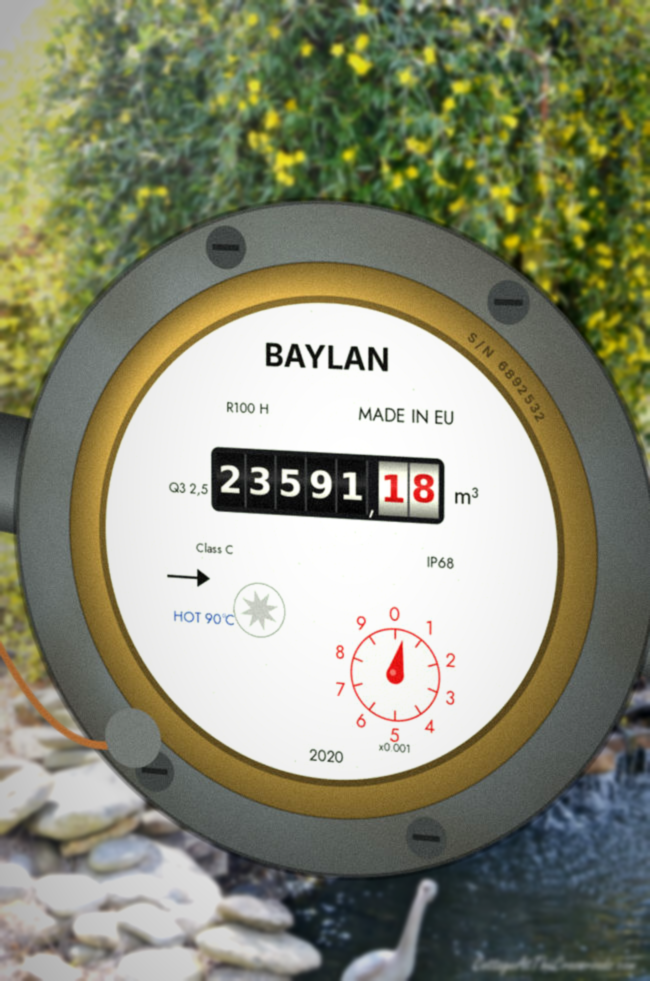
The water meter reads 23591.180 m³
